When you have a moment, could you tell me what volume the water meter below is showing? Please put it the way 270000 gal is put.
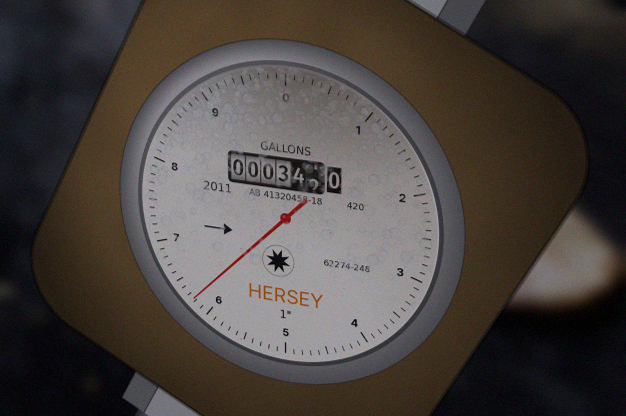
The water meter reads 3416.2 gal
